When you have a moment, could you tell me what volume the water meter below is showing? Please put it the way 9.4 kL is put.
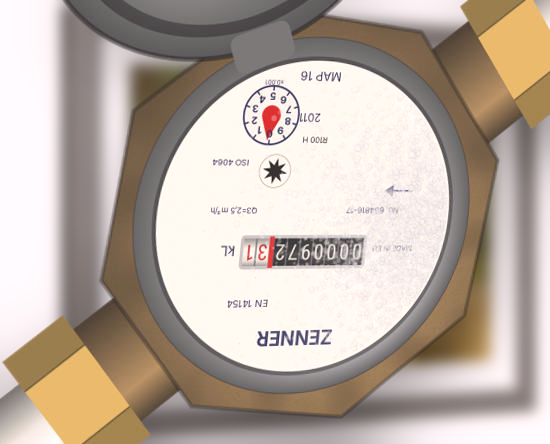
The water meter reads 972.310 kL
